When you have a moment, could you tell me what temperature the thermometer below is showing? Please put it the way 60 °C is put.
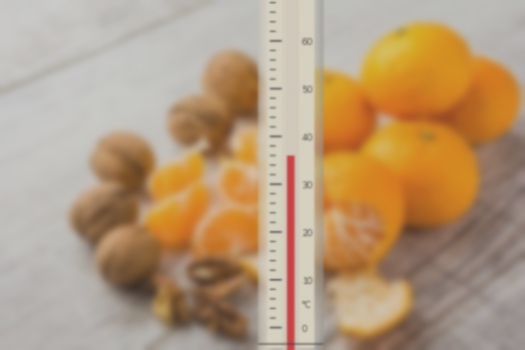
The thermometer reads 36 °C
